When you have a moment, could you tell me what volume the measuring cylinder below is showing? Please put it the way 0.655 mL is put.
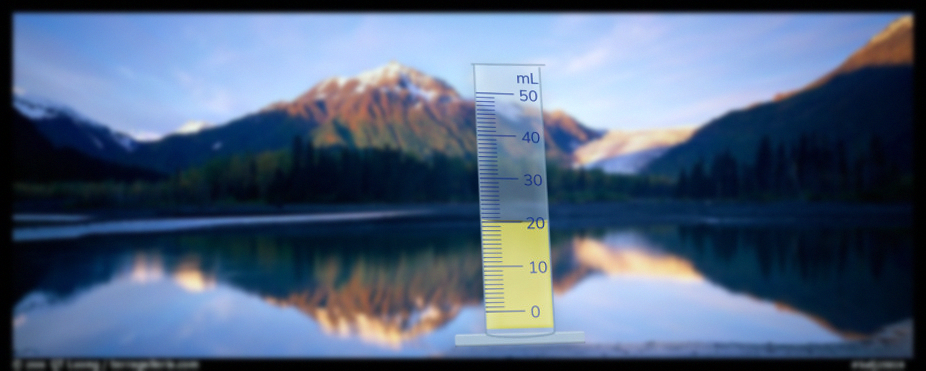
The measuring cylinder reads 20 mL
